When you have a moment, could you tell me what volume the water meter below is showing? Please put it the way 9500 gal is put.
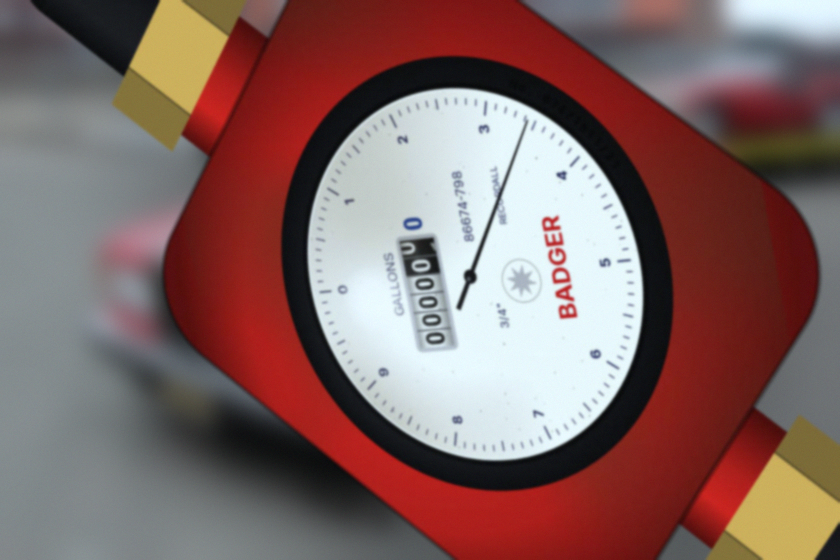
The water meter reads 3.4 gal
